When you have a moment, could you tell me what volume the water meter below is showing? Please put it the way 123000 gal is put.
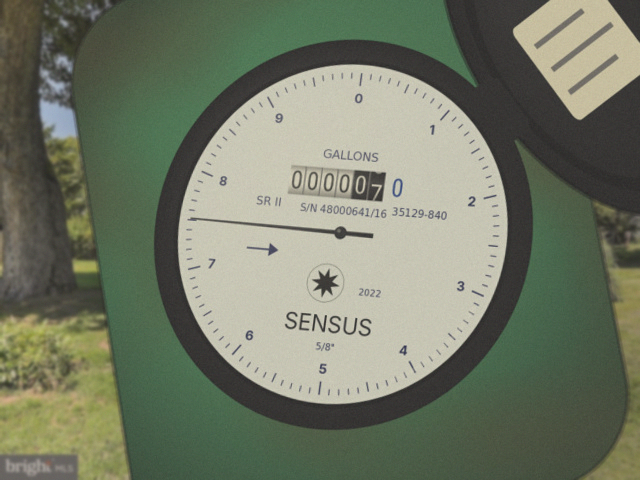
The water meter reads 67.5 gal
